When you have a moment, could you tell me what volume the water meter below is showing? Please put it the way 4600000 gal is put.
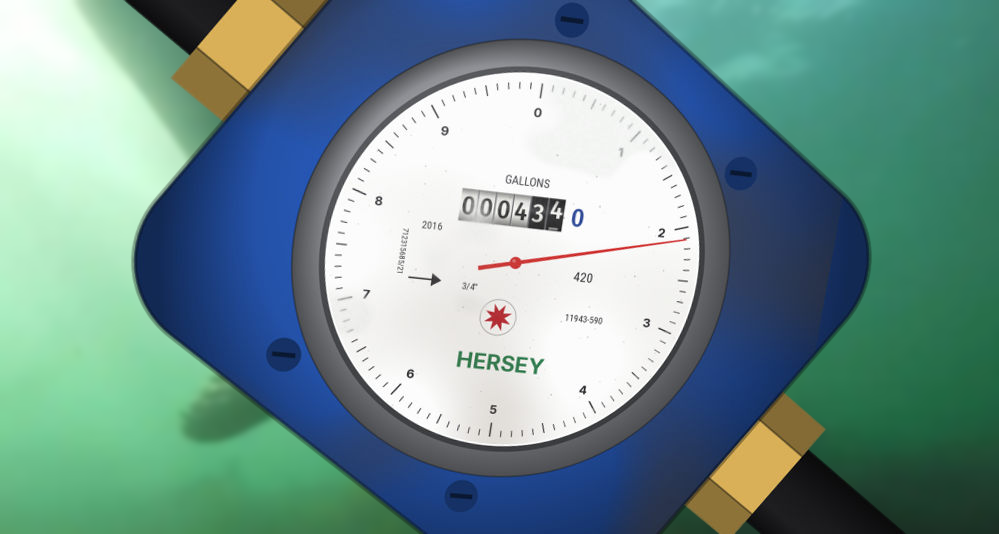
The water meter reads 4342.1 gal
